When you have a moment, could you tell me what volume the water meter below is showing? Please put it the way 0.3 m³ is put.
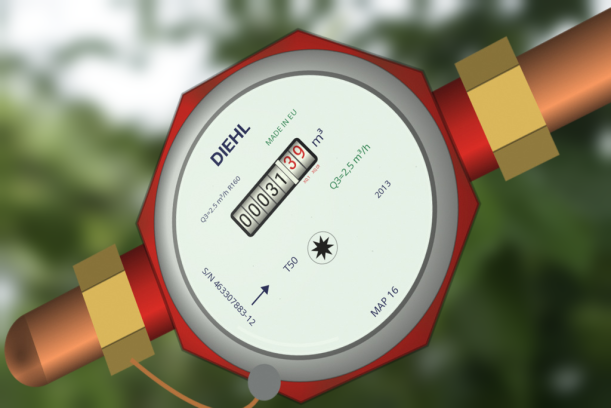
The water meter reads 31.39 m³
